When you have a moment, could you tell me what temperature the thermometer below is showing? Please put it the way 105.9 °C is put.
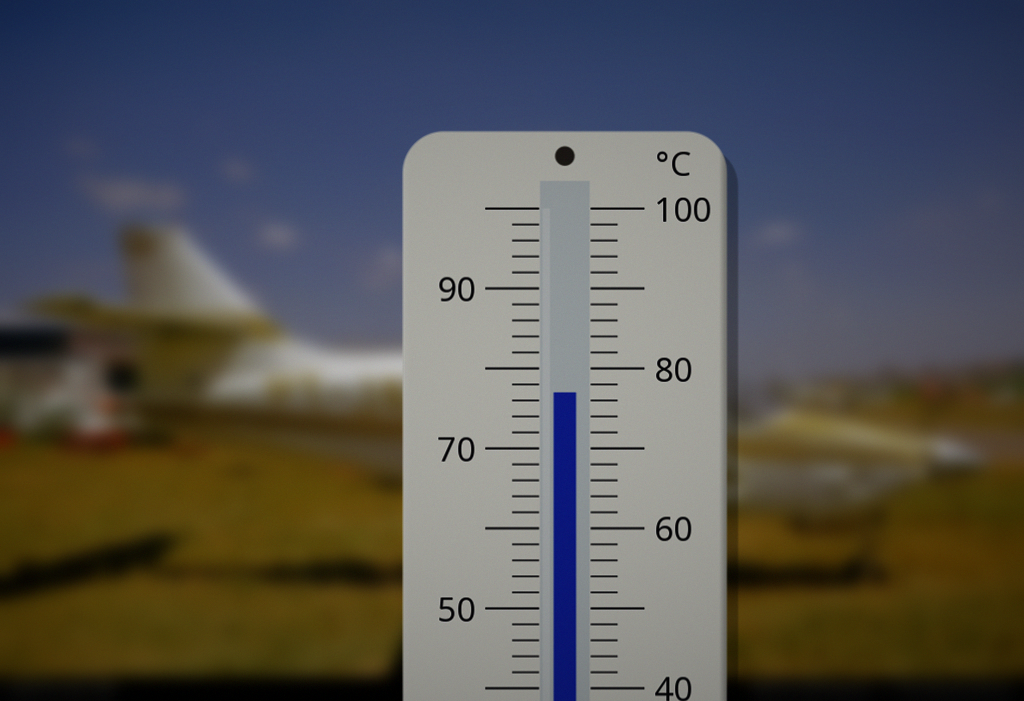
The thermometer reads 77 °C
